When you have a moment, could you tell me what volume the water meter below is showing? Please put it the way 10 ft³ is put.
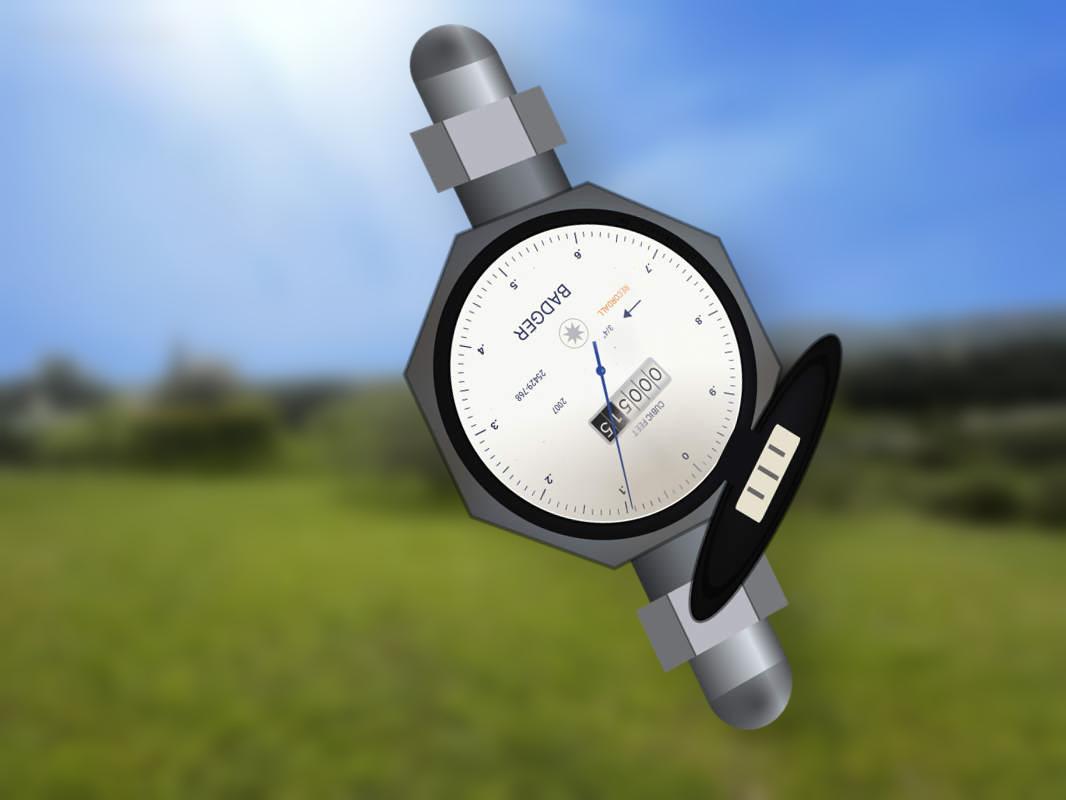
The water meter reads 515.09 ft³
